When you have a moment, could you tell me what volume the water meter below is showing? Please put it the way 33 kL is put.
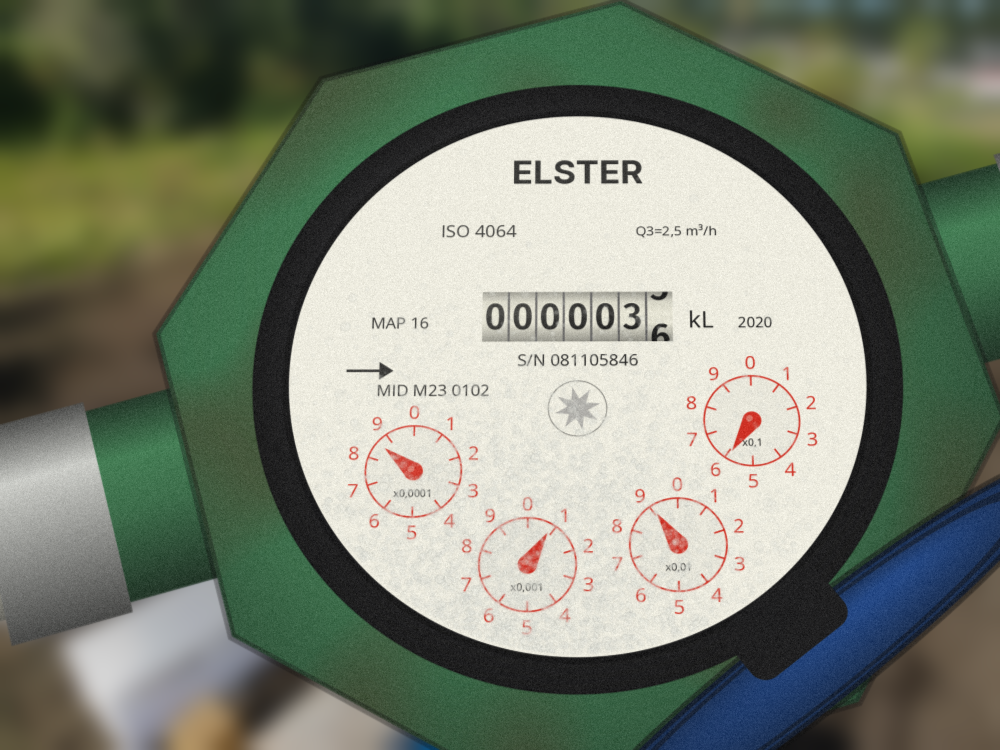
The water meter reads 35.5908 kL
